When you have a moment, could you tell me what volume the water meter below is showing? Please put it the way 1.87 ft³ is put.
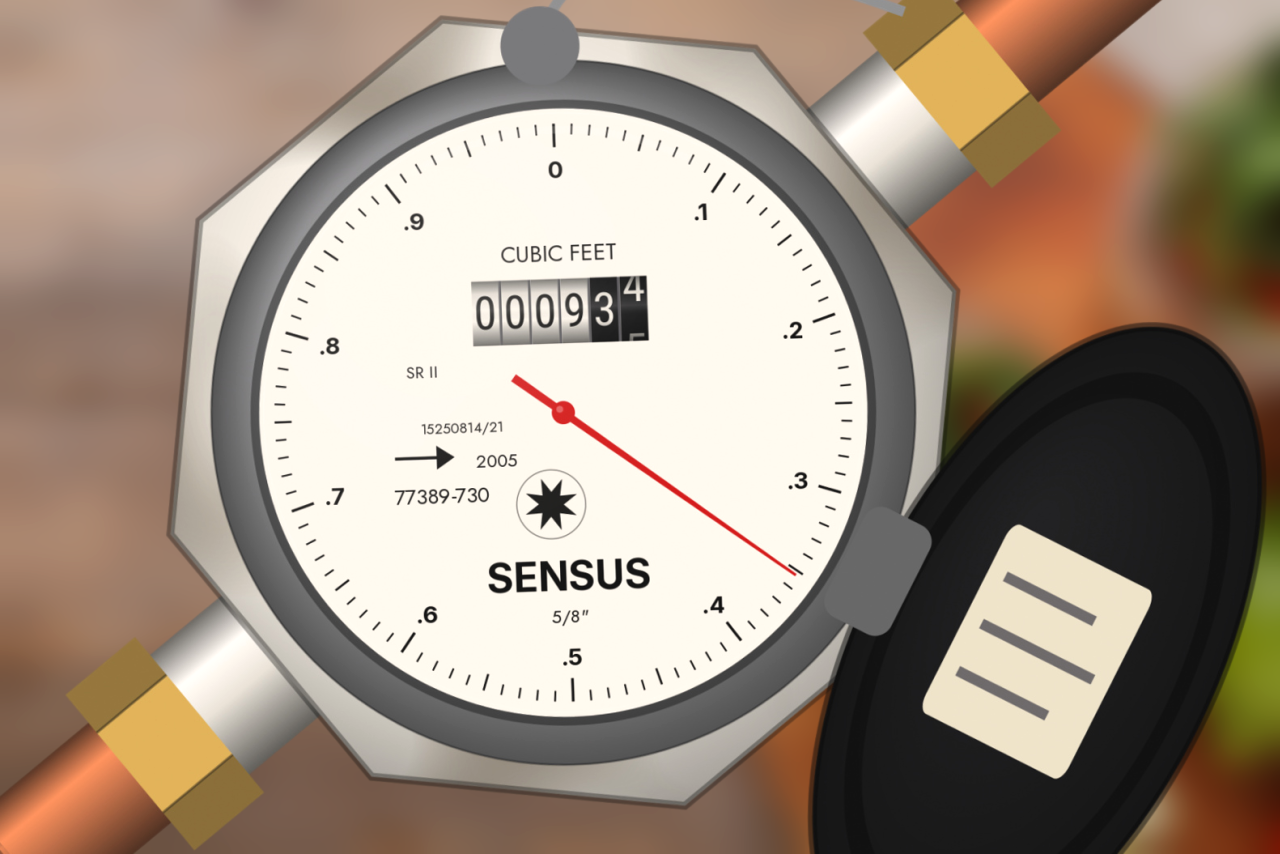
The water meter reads 934.35 ft³
